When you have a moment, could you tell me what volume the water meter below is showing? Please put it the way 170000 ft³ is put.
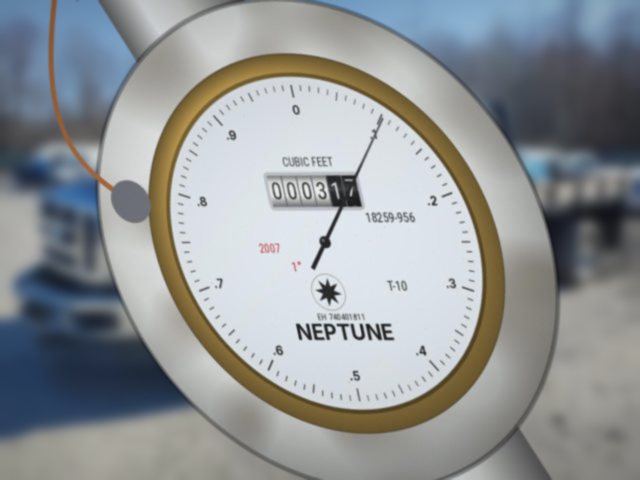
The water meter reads 317.10 ft³
